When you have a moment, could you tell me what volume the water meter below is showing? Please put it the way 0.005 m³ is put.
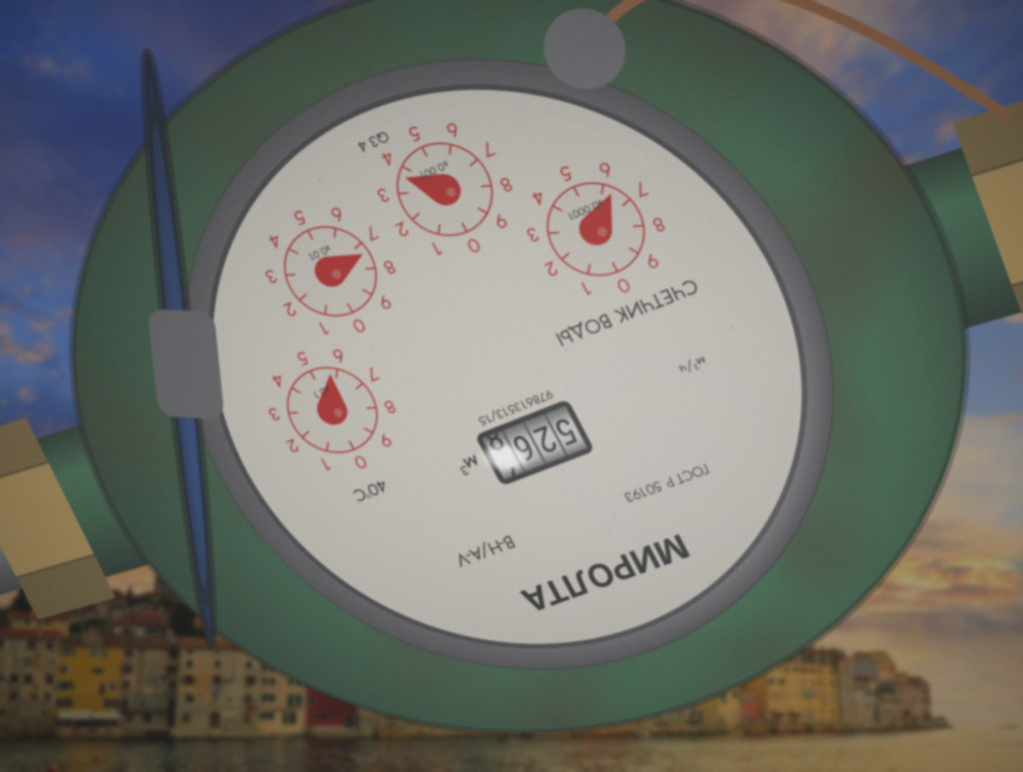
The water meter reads 5267.5736 m³
